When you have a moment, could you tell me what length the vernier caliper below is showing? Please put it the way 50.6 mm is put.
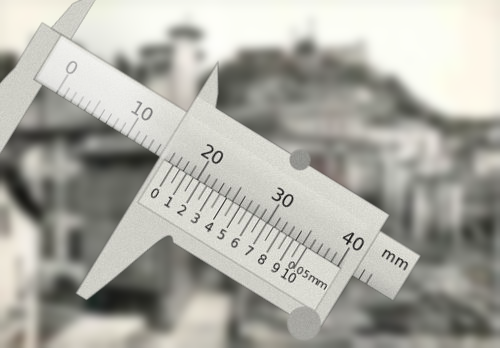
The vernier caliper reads 16.6 mm
